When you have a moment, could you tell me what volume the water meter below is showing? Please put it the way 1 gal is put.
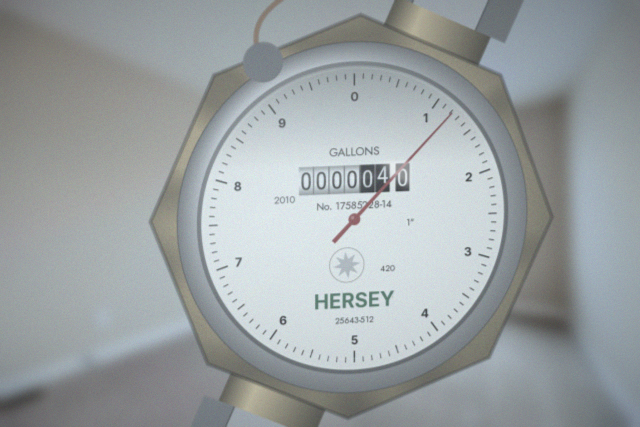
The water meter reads 41.2 gal
